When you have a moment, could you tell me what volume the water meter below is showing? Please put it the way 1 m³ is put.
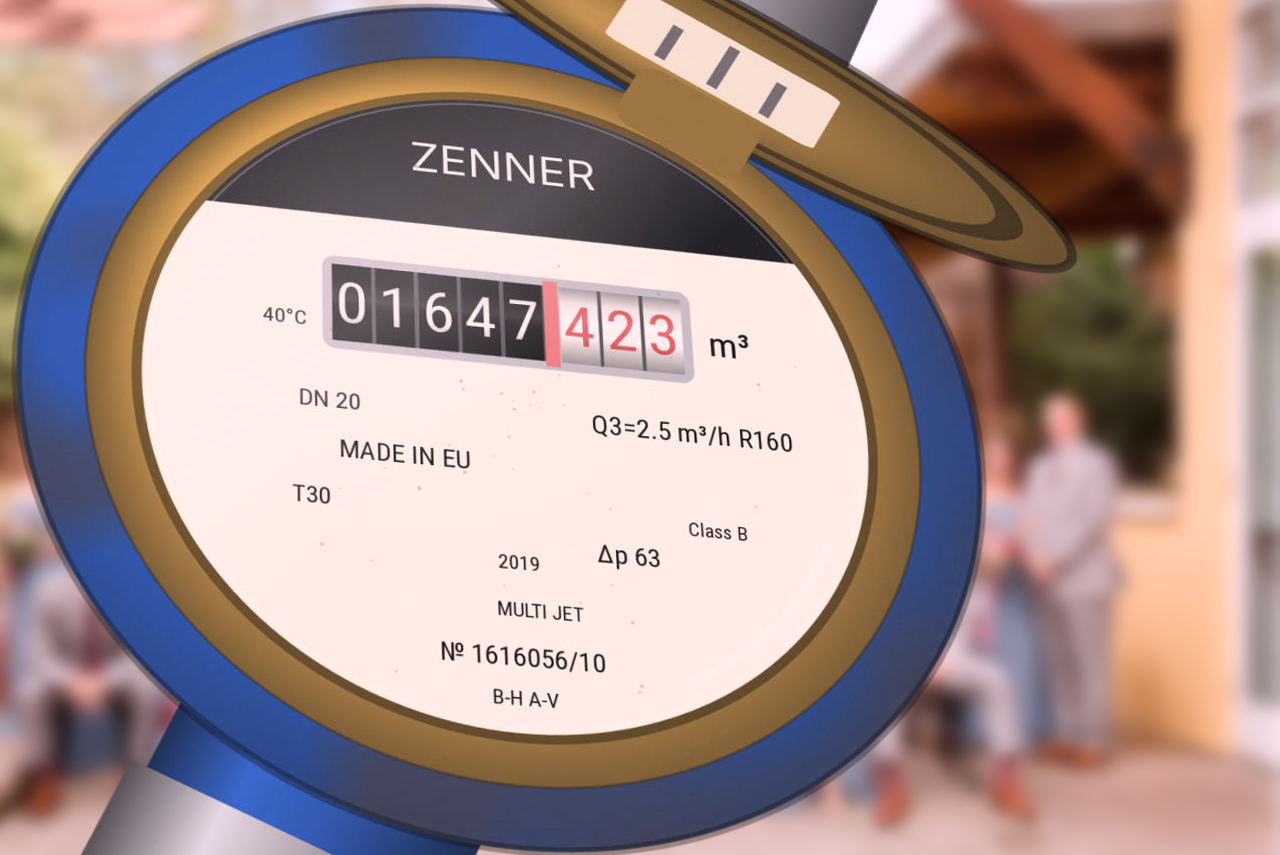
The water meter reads 1647.423 m³
